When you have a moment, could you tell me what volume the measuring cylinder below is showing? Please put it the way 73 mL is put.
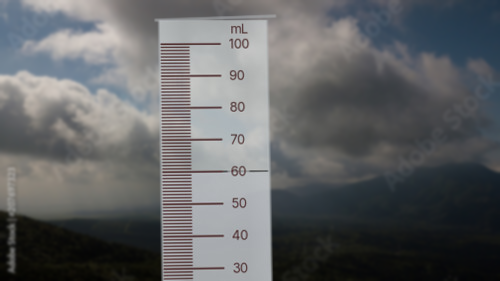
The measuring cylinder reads 60 mL
